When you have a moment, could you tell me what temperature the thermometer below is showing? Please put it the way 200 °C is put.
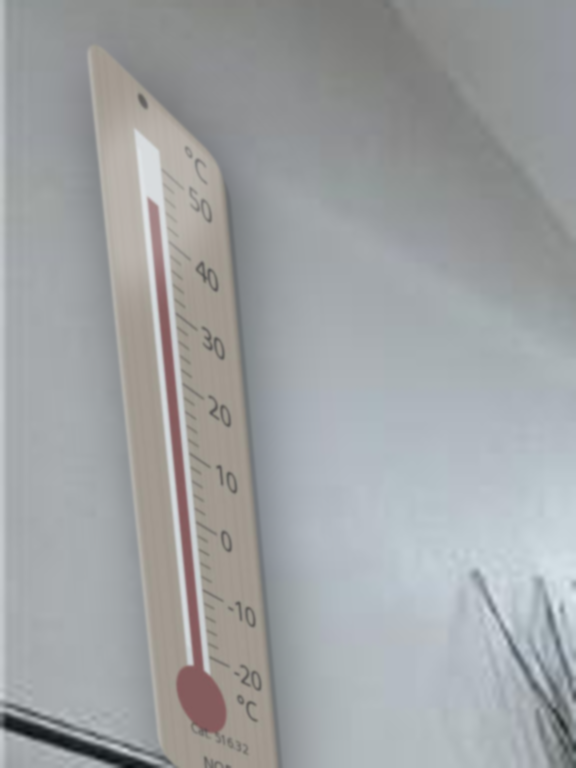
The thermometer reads 44 °C
